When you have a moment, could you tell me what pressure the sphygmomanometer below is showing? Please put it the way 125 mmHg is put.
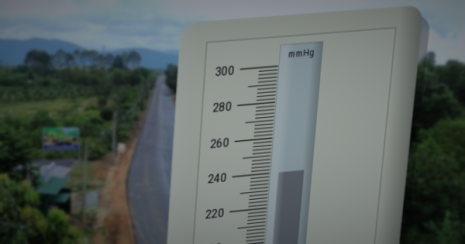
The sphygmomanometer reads 240 mmHg
